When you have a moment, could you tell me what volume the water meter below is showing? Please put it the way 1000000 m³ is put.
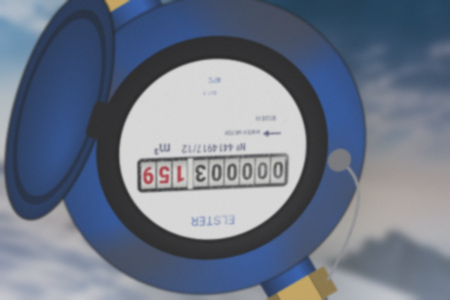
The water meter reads 3.159 m³
